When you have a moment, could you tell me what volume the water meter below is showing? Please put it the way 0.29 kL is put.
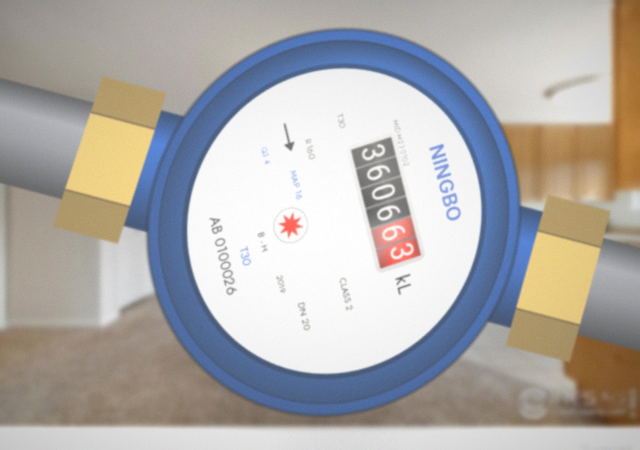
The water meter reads 3606.63 kL
